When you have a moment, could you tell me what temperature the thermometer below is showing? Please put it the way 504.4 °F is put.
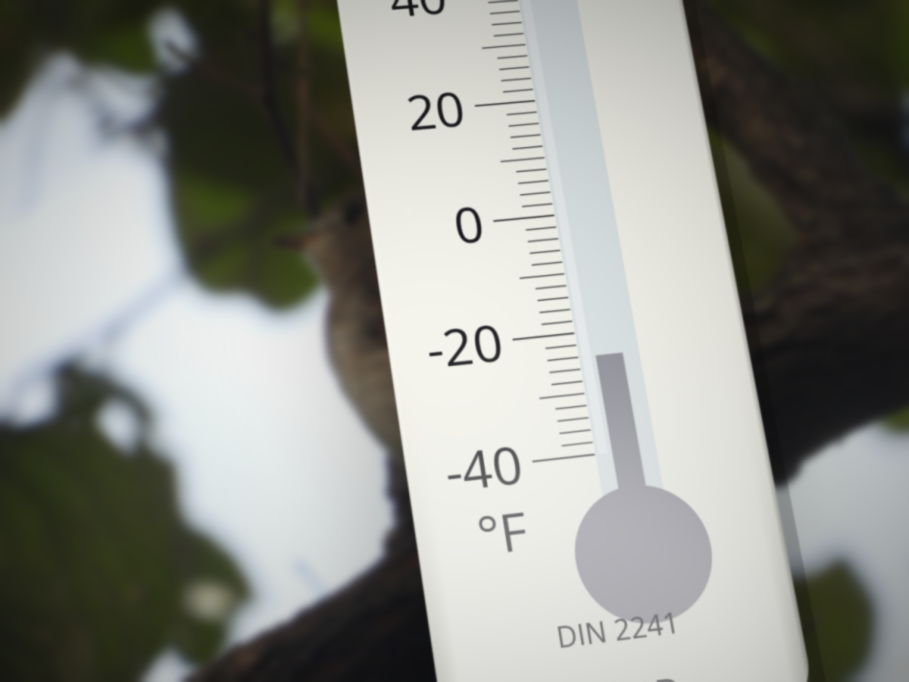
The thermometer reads -24 °F
